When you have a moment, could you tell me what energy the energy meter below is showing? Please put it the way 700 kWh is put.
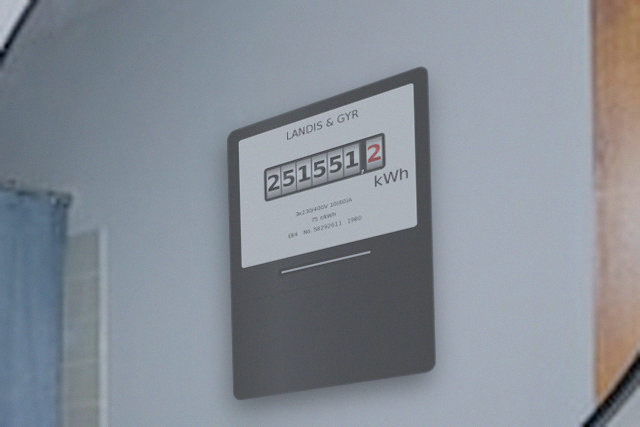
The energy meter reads 251551.2 kWh
